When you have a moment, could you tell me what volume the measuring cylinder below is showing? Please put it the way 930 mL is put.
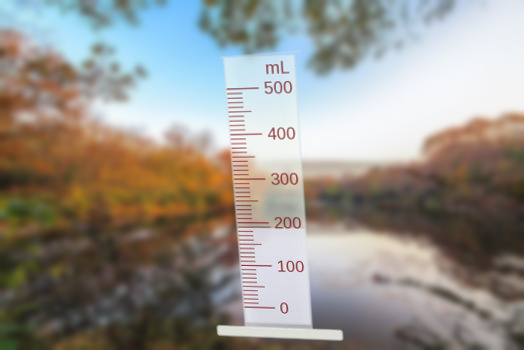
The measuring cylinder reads 190 mL
